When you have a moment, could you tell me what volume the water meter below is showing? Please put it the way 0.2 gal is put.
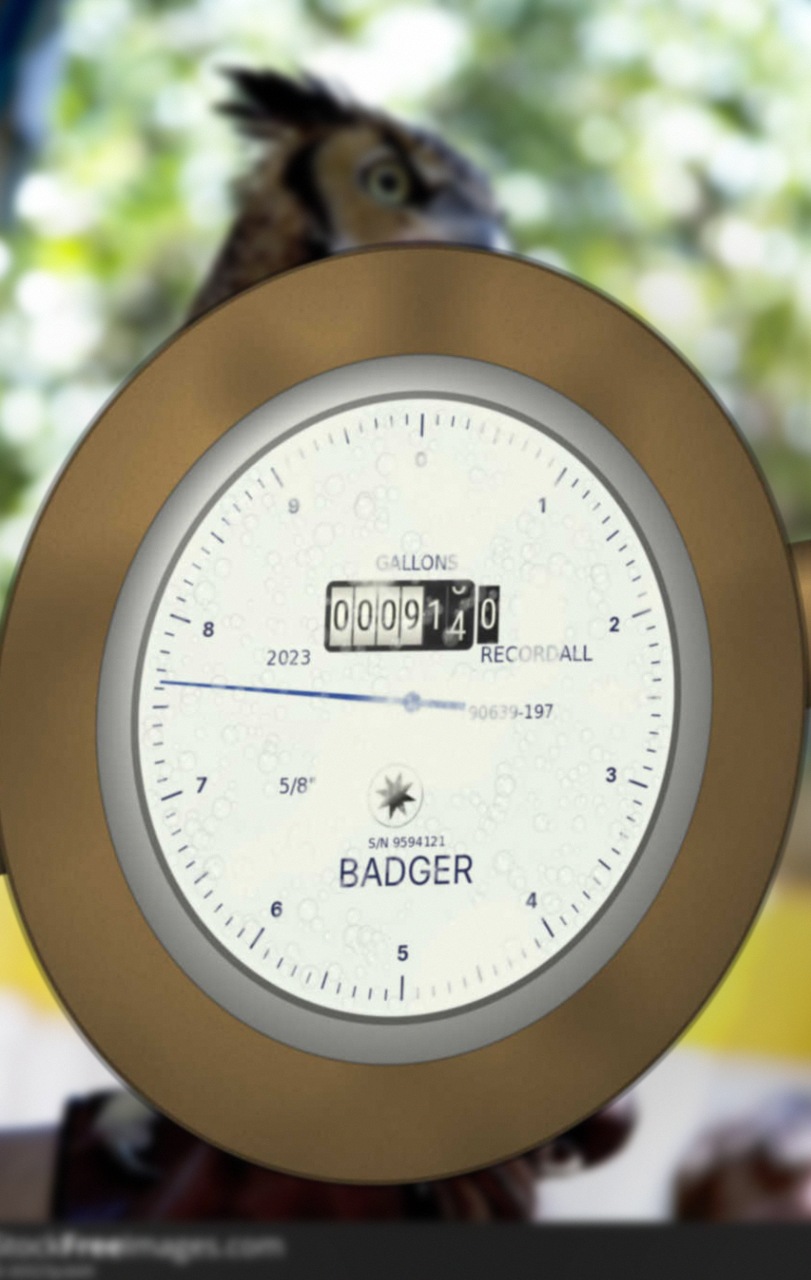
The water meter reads 9137.6 gal
